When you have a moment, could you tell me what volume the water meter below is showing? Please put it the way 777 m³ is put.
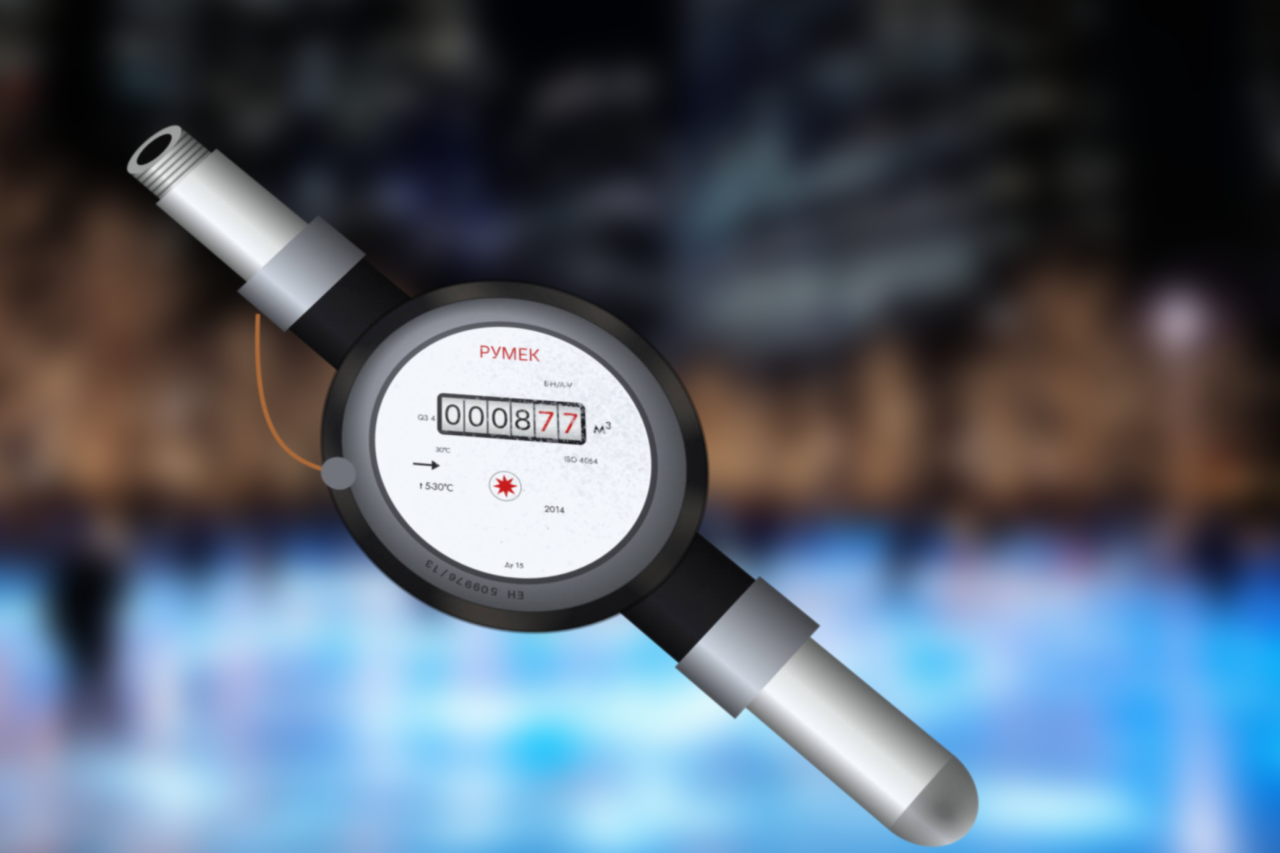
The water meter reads 8.77 m³
